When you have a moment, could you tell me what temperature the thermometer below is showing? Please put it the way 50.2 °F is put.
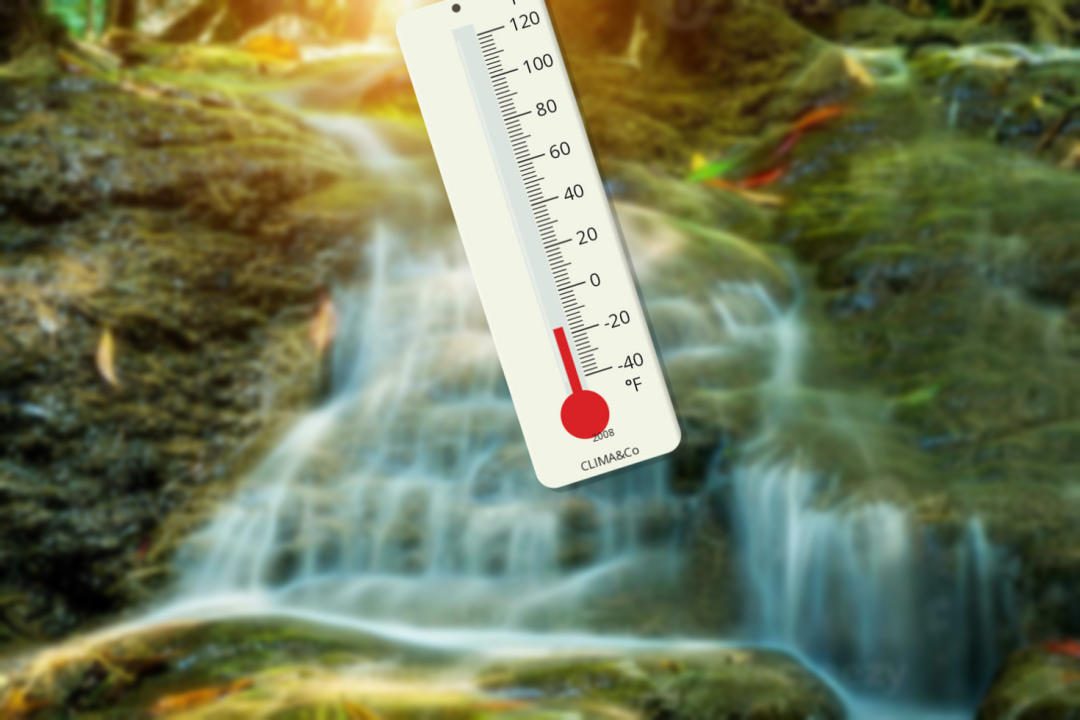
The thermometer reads -16 °F
